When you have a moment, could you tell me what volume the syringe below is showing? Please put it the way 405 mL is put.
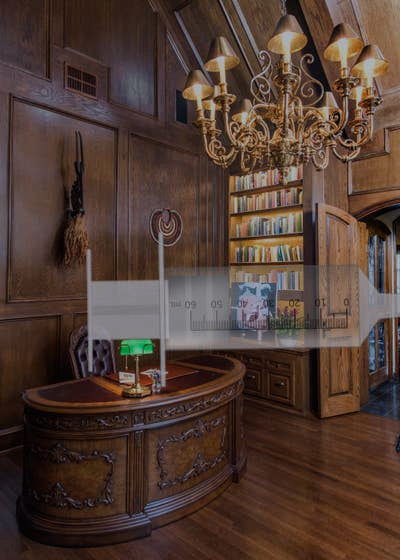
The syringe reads 45 mL
